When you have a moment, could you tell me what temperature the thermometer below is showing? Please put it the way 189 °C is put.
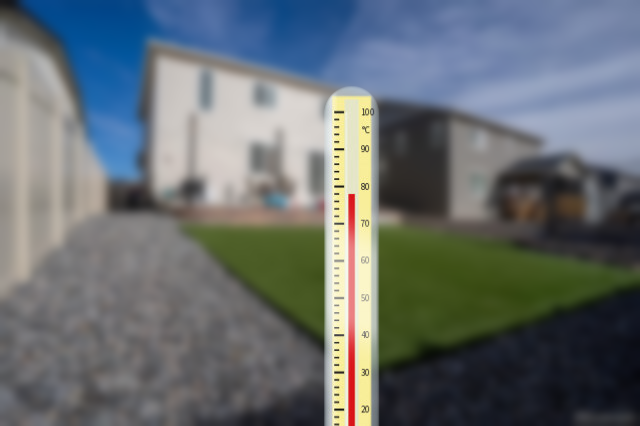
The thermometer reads 78 °C
